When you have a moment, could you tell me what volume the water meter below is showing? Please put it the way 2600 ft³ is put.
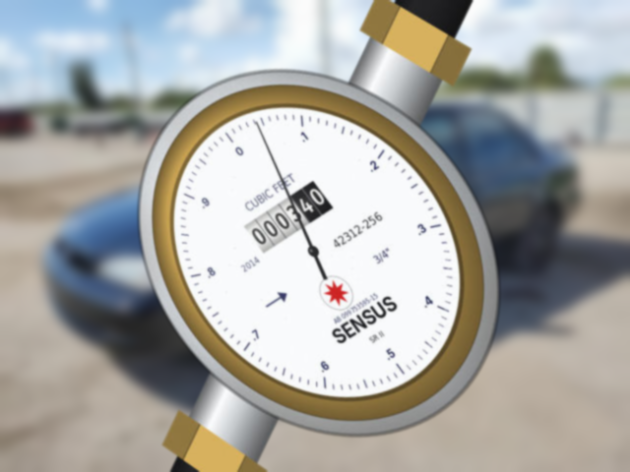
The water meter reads 340.04 ft³
